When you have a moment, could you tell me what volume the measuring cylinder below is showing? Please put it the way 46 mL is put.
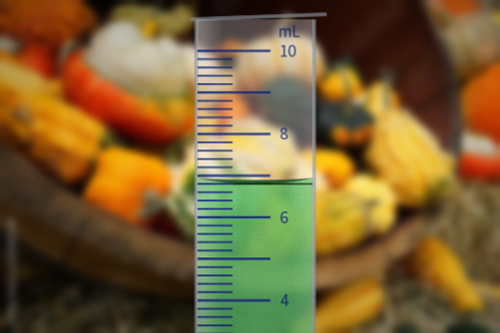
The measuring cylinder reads 6.8 mL
